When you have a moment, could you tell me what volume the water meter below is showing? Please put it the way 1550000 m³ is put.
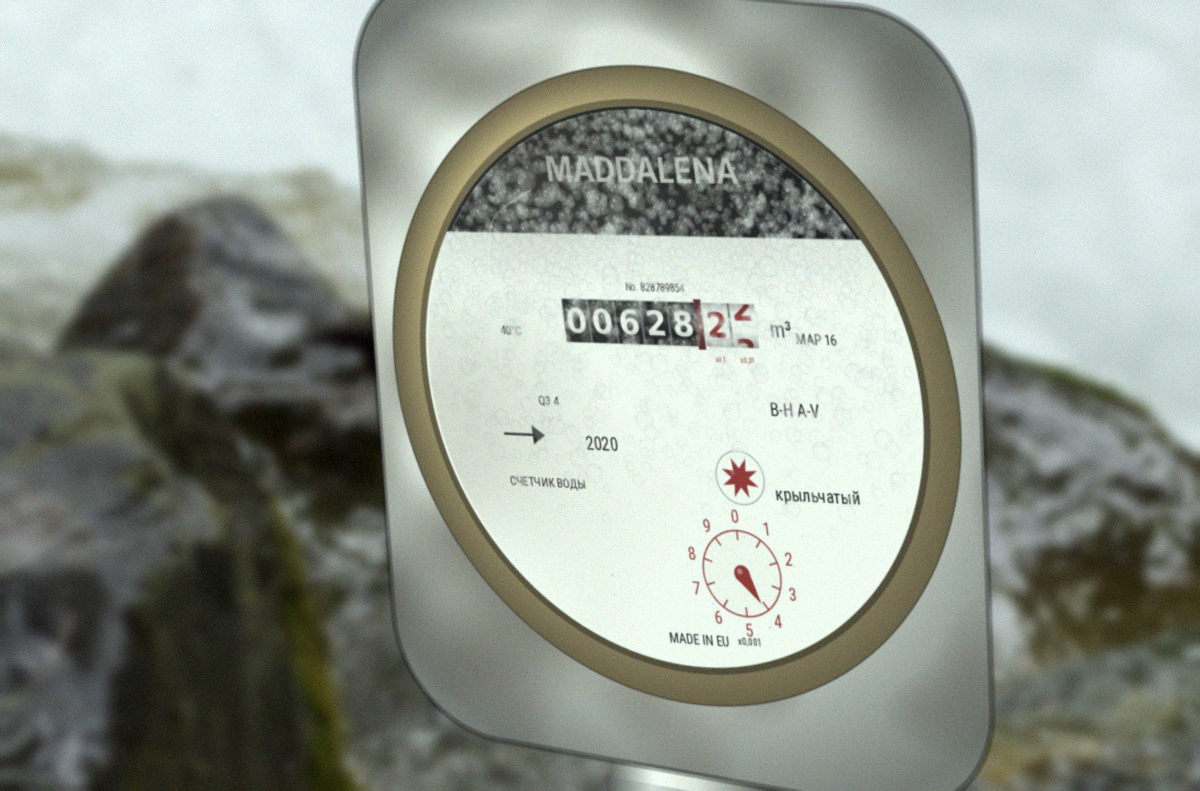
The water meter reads 628.224 m³
